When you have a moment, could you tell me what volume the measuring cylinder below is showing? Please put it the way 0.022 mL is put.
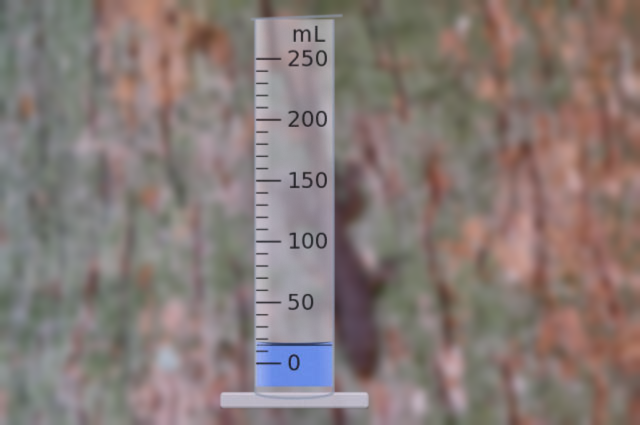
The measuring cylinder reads 15 mL
